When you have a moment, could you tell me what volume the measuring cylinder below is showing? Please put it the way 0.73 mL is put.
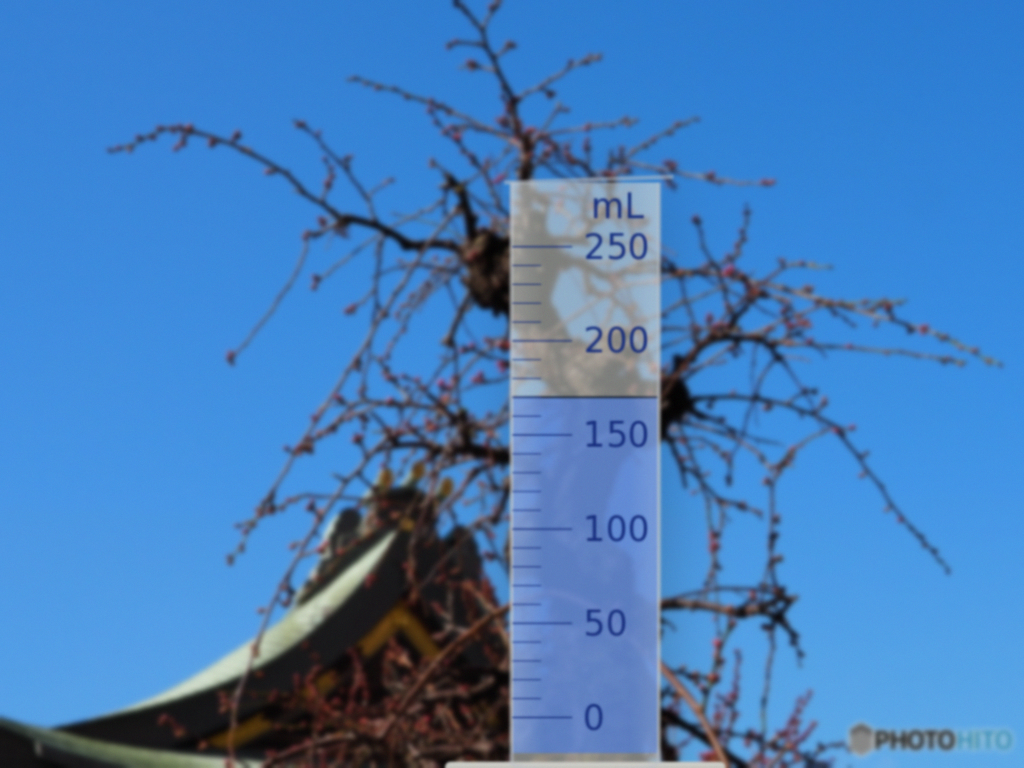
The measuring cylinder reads 170 mL
